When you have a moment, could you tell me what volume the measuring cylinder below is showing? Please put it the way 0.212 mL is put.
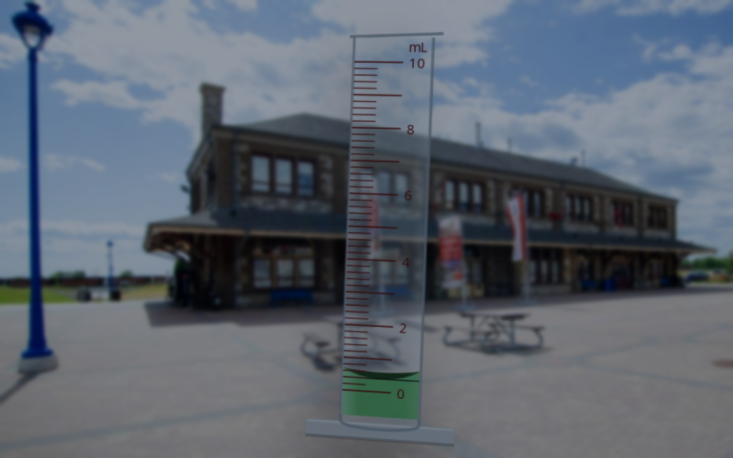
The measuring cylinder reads 0.4 mL
